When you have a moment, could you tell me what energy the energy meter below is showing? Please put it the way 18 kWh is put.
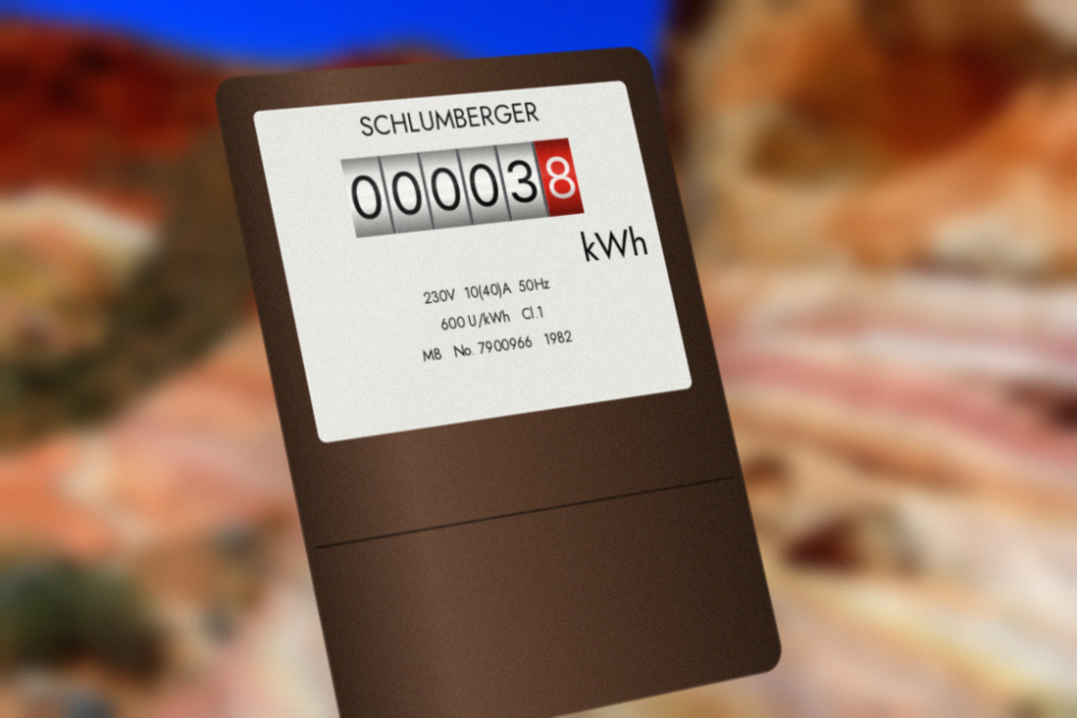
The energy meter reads 3.8 kWh
